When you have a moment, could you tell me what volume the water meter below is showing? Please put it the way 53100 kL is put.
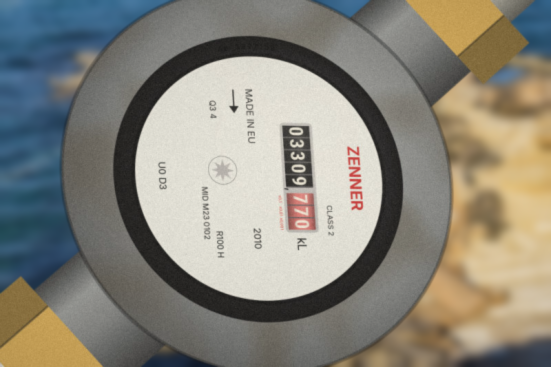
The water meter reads 3309.770 kL
